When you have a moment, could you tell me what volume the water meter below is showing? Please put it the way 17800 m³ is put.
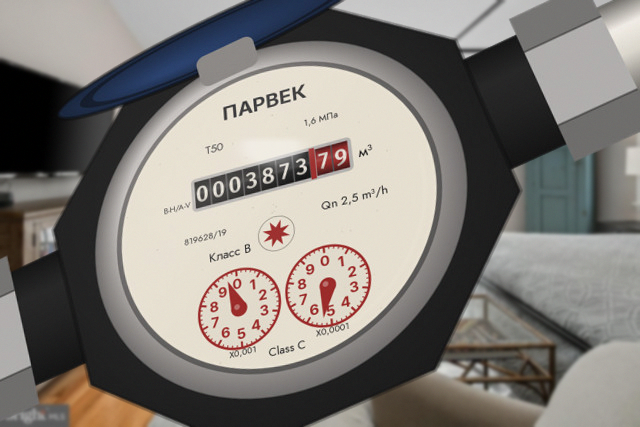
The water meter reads 3873.7895 m³
